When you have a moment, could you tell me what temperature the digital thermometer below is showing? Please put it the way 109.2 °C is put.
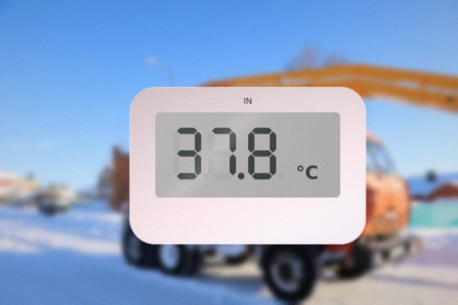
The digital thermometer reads 37.8 °C
